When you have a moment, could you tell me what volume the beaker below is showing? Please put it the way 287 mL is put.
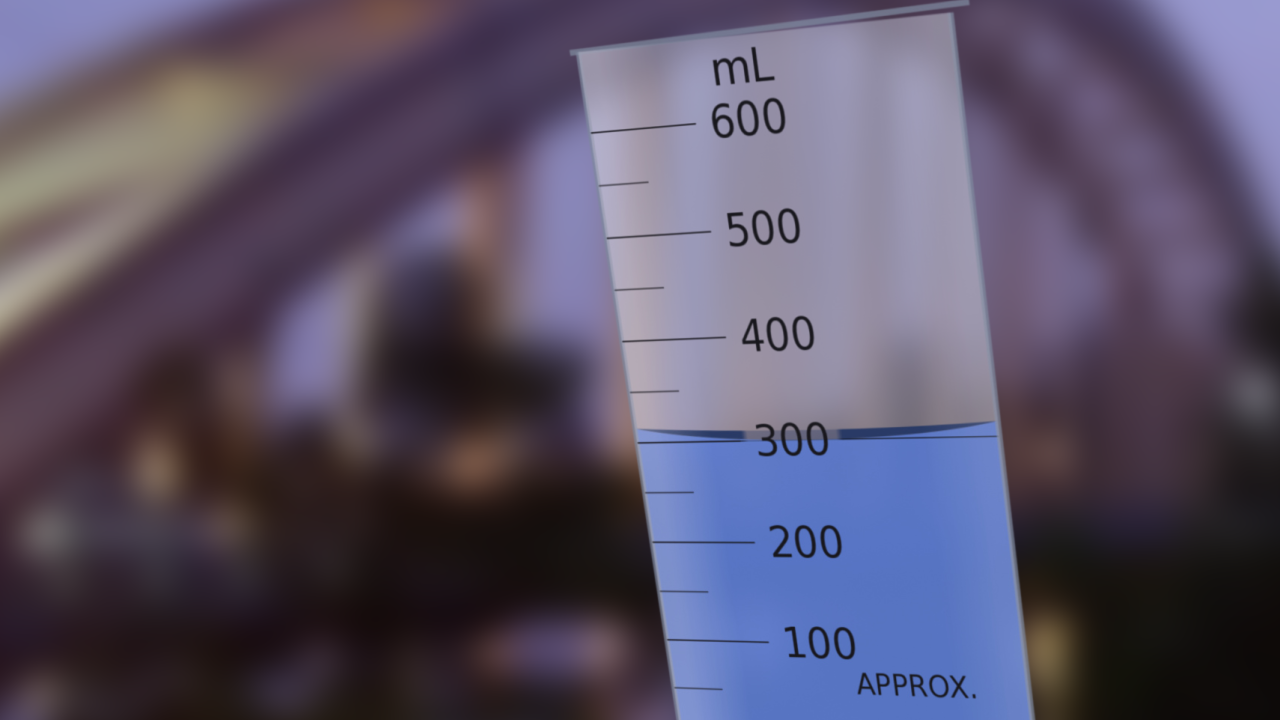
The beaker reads 300 mL
